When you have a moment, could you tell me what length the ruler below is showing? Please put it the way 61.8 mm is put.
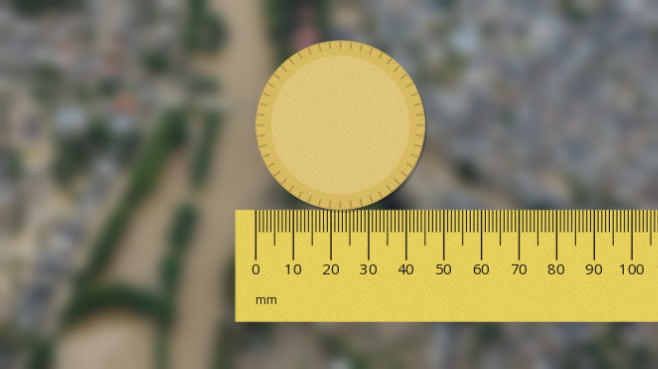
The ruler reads 45 mm
